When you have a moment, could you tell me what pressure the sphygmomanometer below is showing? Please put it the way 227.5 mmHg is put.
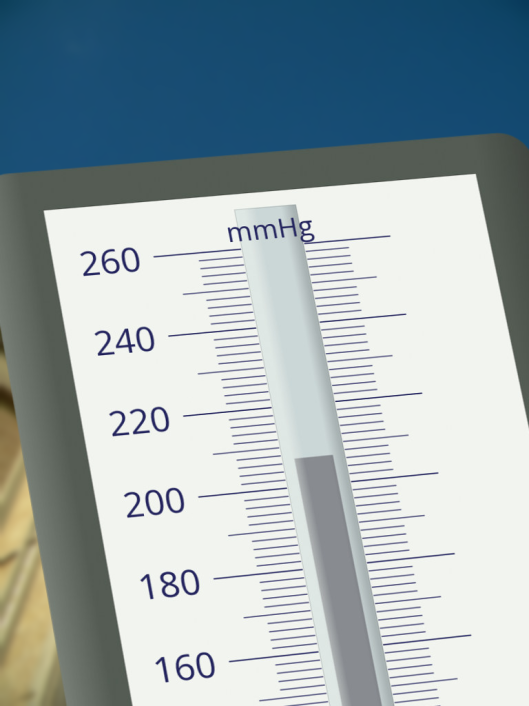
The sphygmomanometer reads 207 mmHg
